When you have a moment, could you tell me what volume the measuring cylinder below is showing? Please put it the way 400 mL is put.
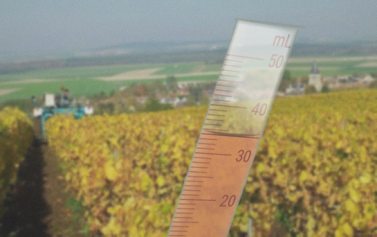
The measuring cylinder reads 34 mL
